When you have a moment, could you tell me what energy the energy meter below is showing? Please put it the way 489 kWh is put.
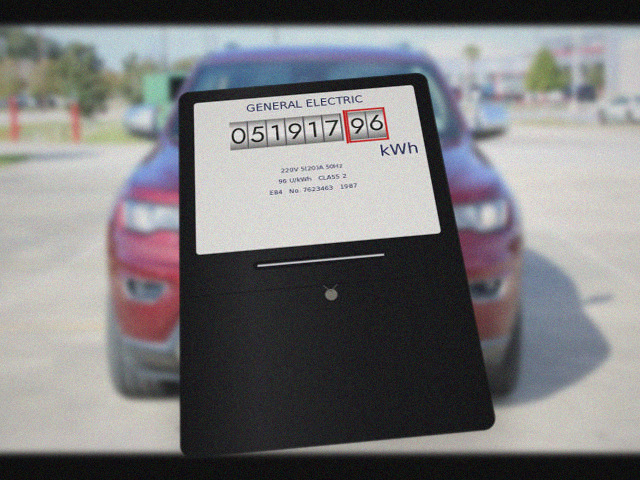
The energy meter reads 51917.96 kWh
